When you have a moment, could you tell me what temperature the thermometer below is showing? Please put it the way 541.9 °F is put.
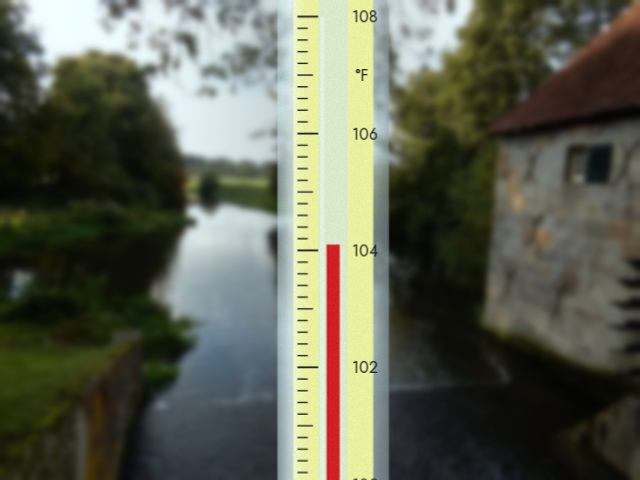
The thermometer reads 104.1 °F
